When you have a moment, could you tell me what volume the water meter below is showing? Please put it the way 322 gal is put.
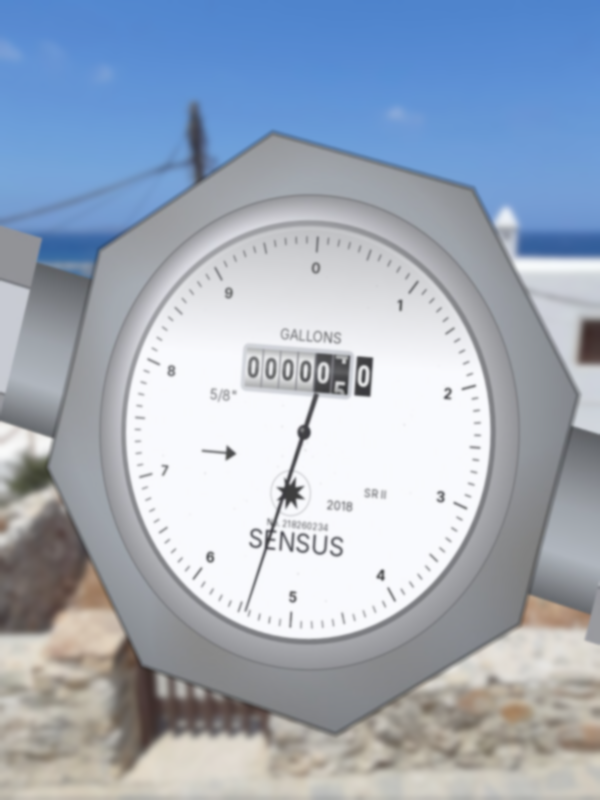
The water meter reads 45.4 gal
